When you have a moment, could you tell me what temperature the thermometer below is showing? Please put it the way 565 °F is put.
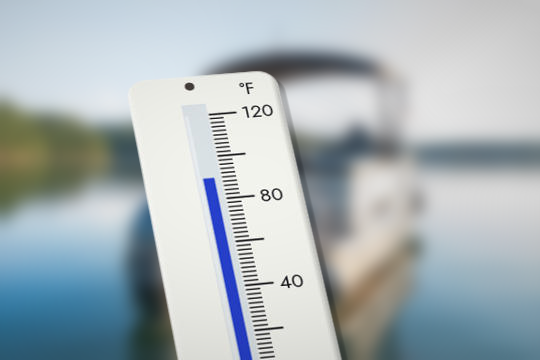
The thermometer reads 90 °F
